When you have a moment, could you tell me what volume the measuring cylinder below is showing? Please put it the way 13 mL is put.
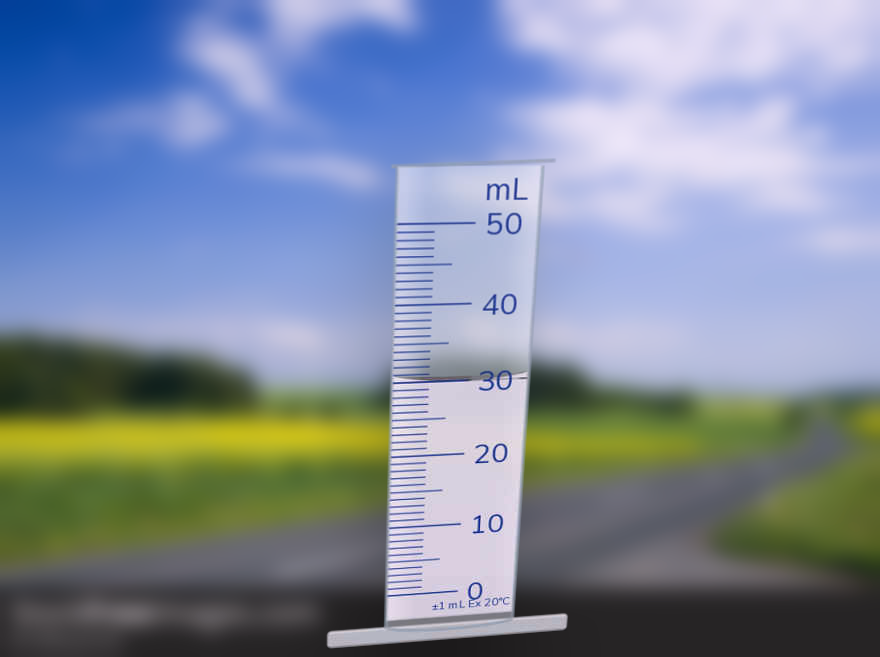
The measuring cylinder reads 30 mL
